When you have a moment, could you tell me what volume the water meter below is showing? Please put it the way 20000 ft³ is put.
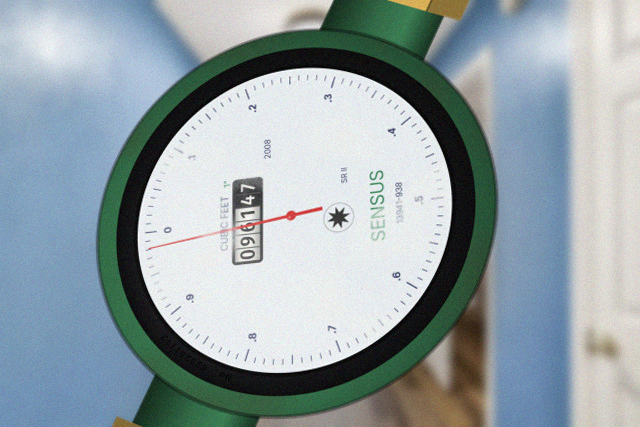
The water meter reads 96146.98 ft³
